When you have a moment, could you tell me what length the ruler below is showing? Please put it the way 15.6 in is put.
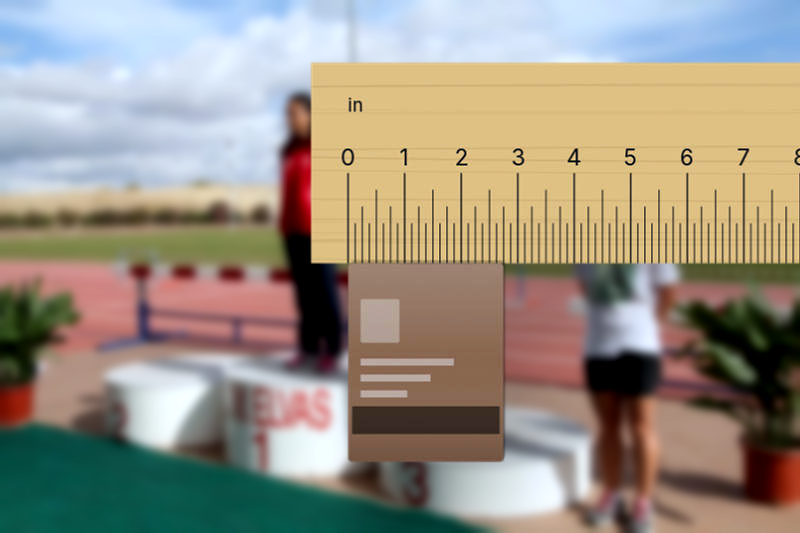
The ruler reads 2.75 in
